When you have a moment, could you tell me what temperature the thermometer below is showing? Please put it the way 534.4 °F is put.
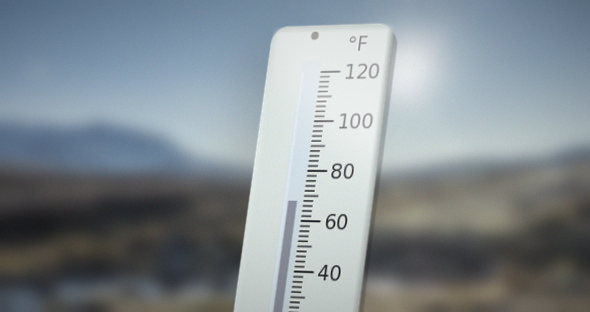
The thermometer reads 68 °F
